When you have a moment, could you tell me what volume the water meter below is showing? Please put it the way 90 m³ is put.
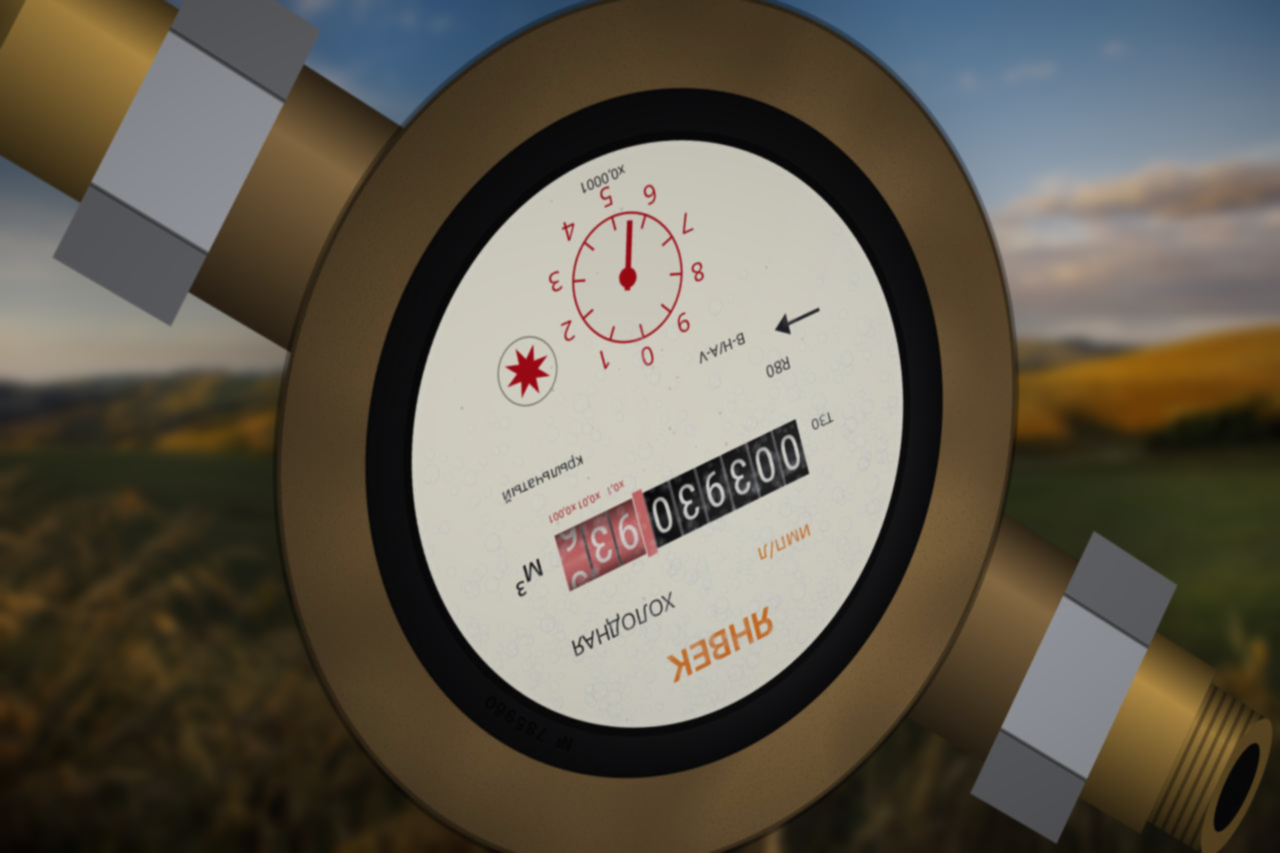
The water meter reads 3930.9355 m³
